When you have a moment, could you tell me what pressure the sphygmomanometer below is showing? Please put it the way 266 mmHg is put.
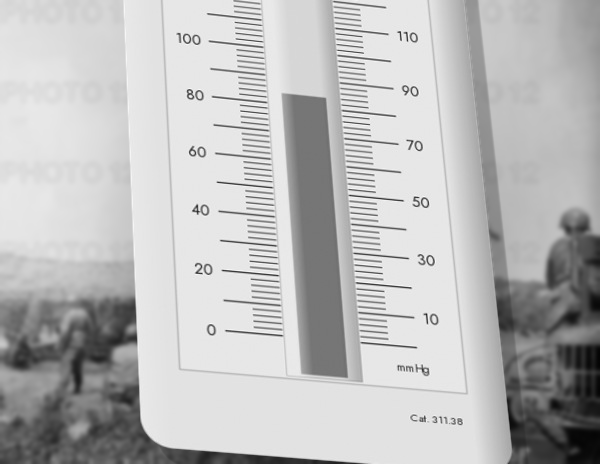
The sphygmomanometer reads 84 mmHg
